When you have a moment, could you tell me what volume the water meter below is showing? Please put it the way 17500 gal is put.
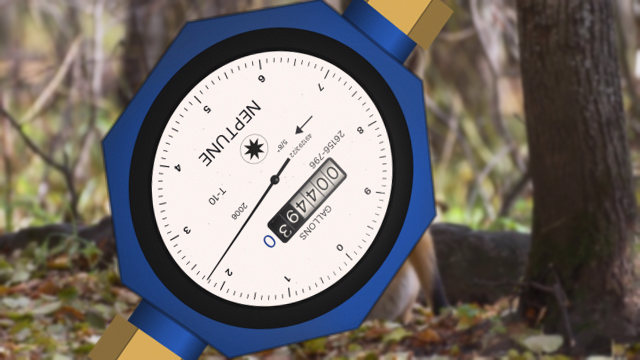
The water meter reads 44932.2 gal
